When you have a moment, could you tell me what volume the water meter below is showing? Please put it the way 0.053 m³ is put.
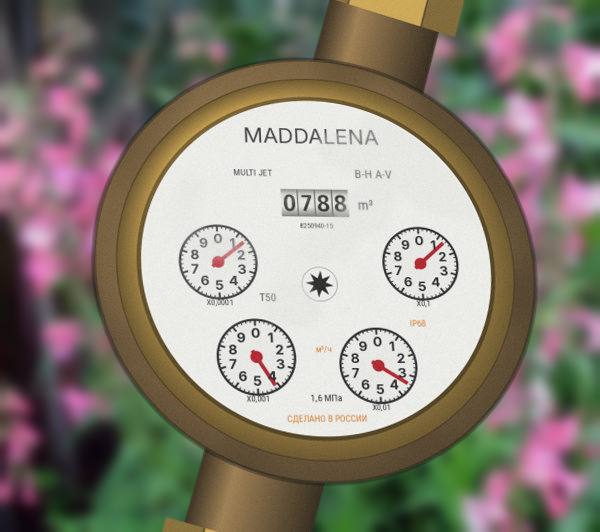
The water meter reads 788.1341 m³
